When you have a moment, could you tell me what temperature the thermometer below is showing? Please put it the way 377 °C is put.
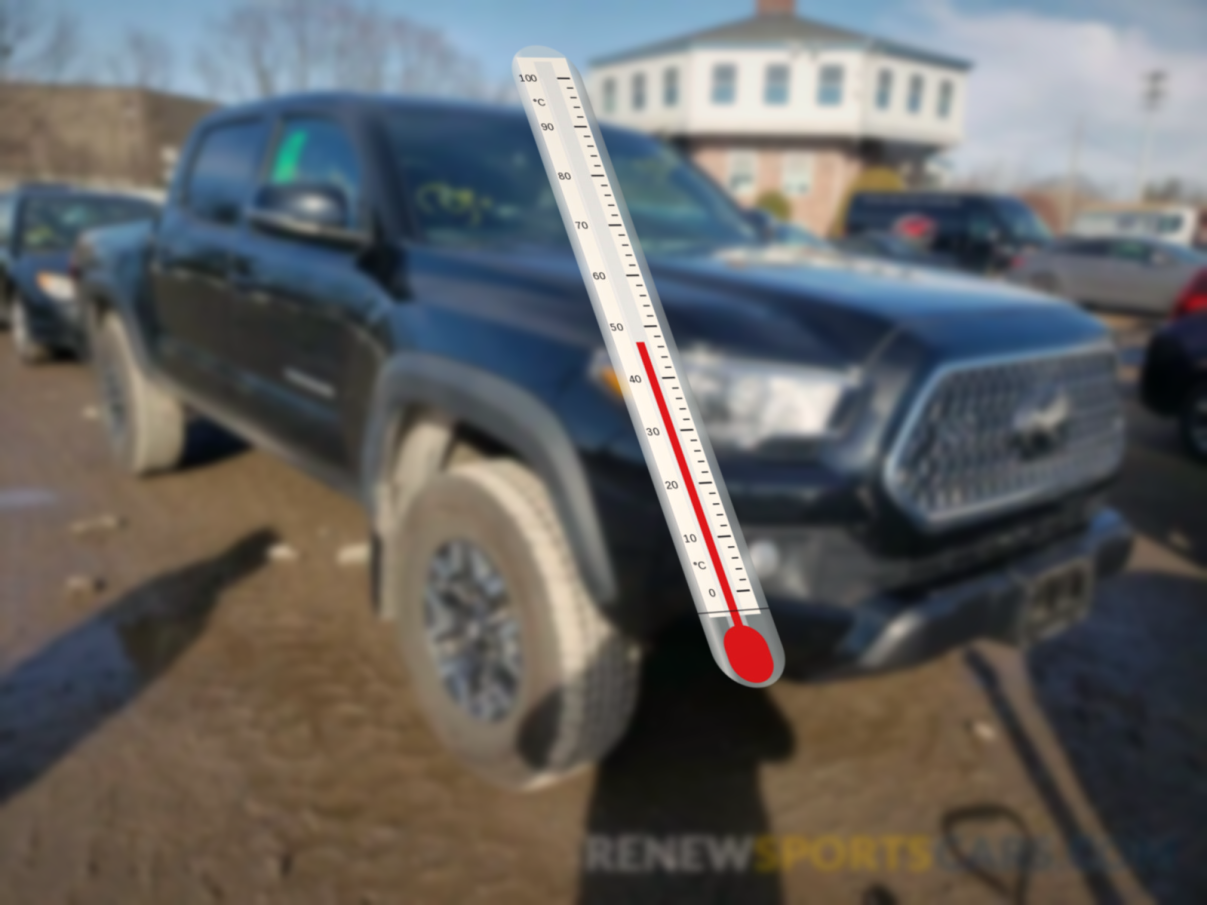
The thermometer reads 47 °C
